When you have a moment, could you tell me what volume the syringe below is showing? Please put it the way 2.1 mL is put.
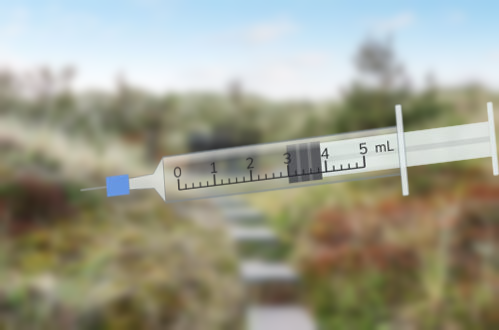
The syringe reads 3 mL
